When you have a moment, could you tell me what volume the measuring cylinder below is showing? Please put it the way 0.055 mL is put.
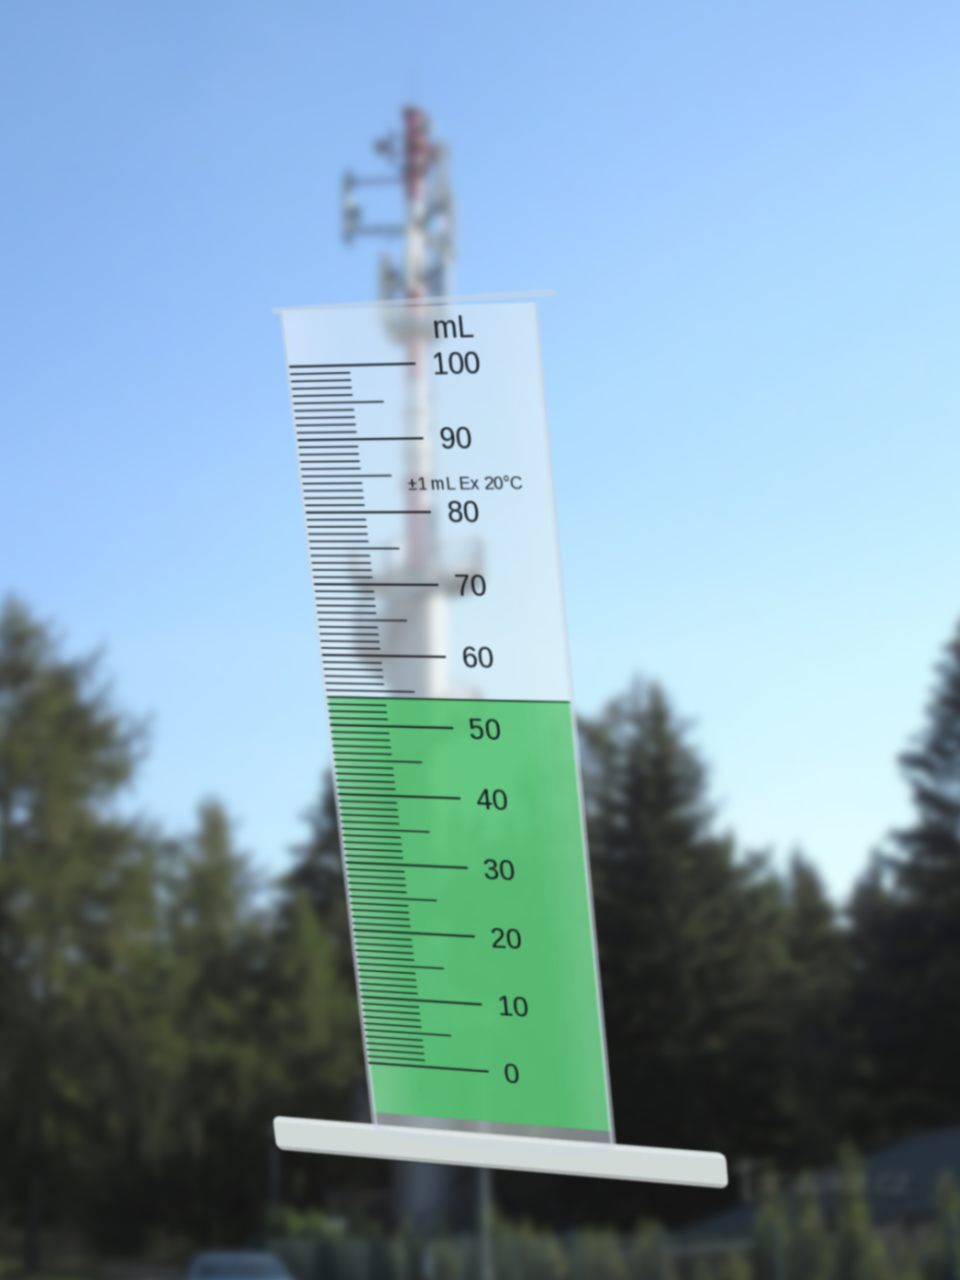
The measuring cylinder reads 54 mL
